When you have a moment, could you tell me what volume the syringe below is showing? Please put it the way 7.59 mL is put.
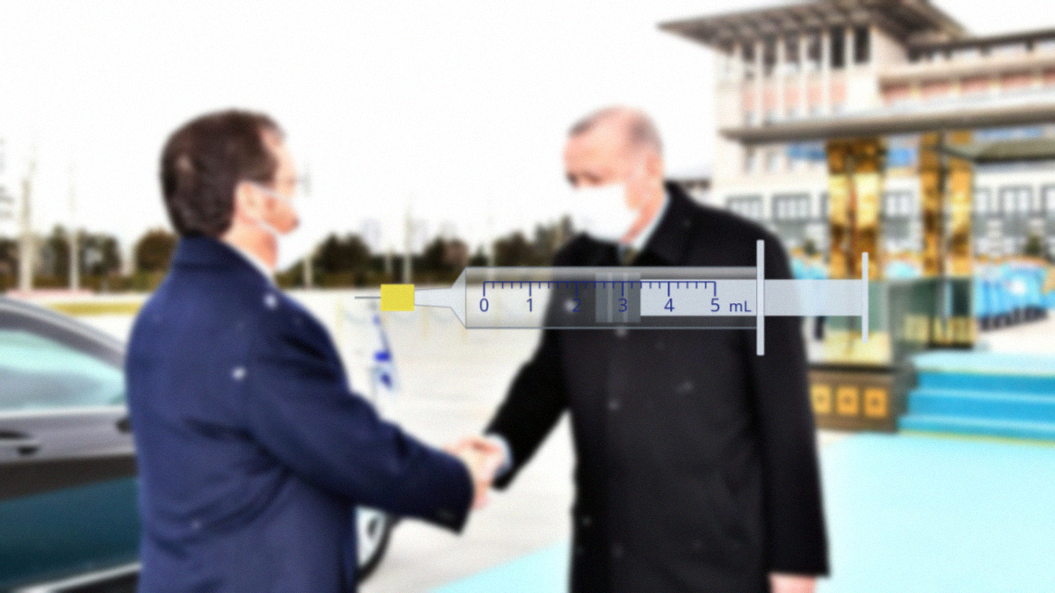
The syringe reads 2.4 mL
